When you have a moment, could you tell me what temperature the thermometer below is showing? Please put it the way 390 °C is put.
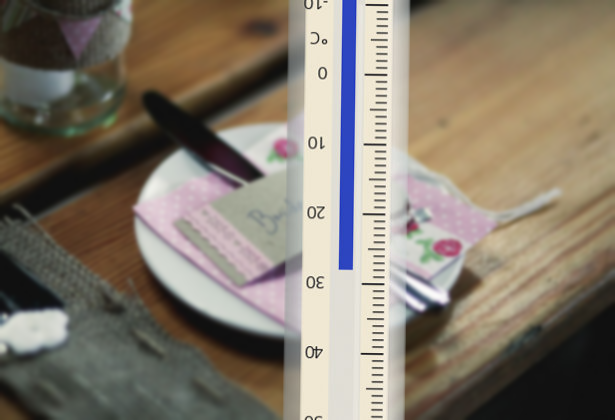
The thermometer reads 28 °C
